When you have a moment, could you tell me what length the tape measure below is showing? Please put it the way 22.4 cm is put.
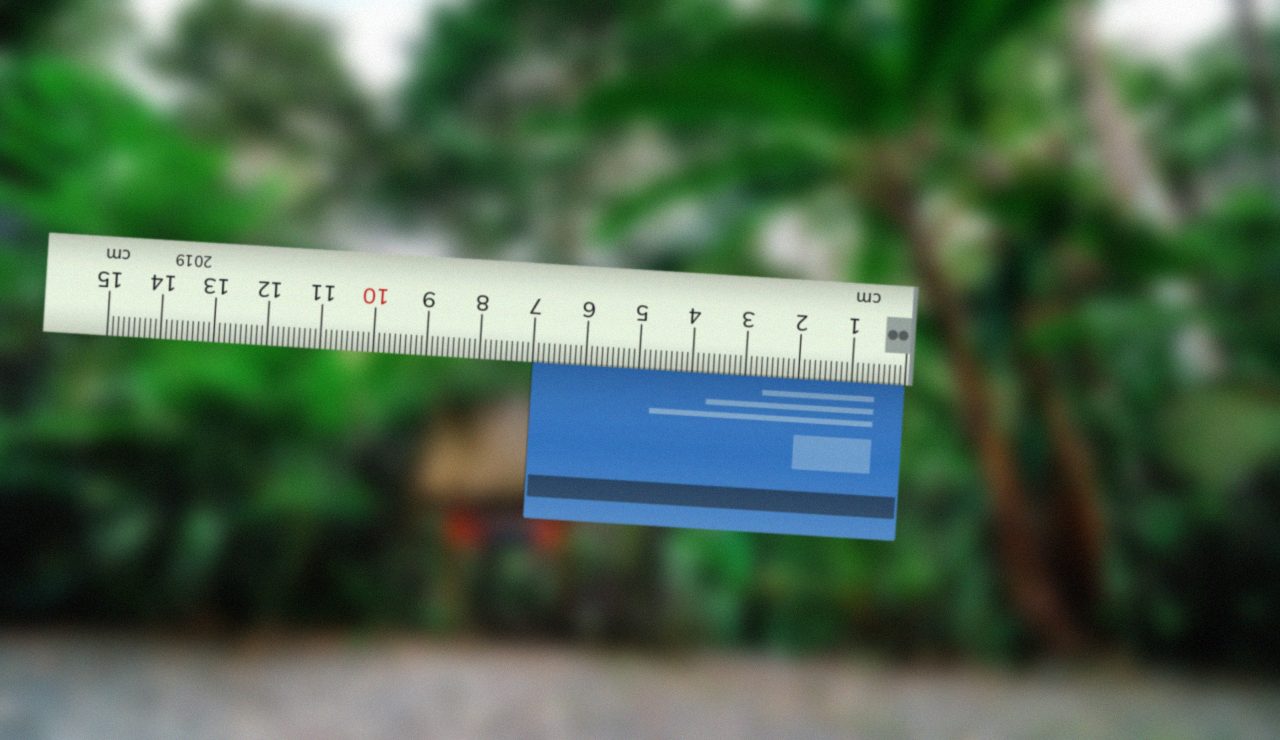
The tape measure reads 7 cm
